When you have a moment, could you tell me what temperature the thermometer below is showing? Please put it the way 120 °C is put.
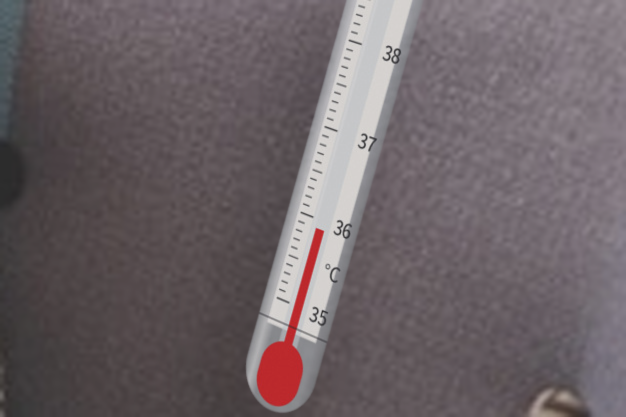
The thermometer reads 35.9 °C
